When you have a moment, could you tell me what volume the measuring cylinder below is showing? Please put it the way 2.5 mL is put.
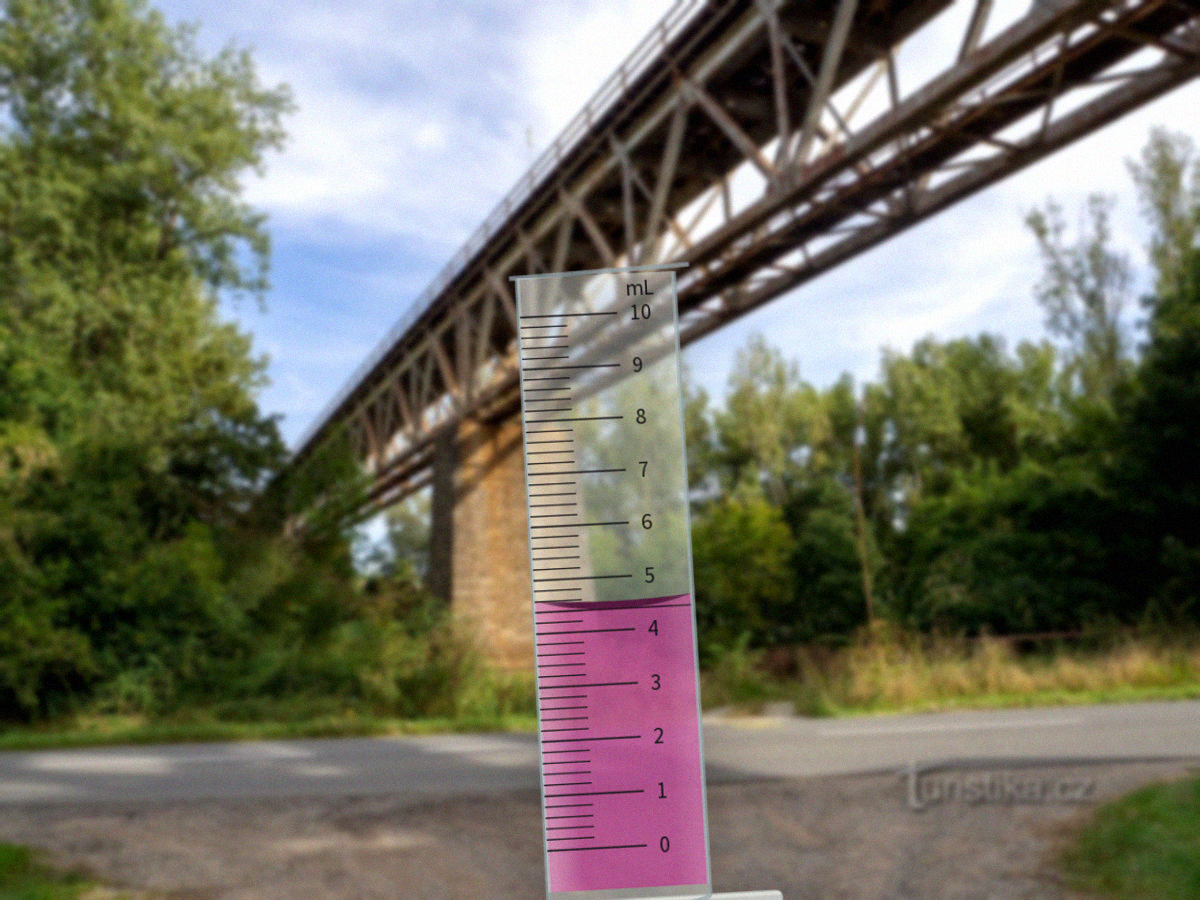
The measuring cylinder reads 4.4 mL
